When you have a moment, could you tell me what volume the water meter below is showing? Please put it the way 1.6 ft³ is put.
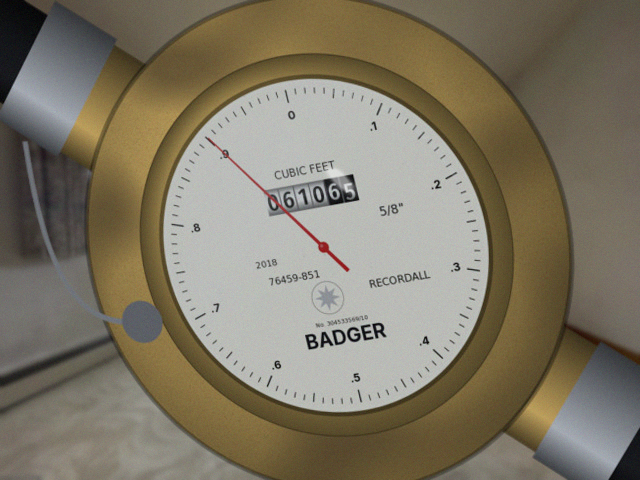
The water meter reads 61064.90 ft³
